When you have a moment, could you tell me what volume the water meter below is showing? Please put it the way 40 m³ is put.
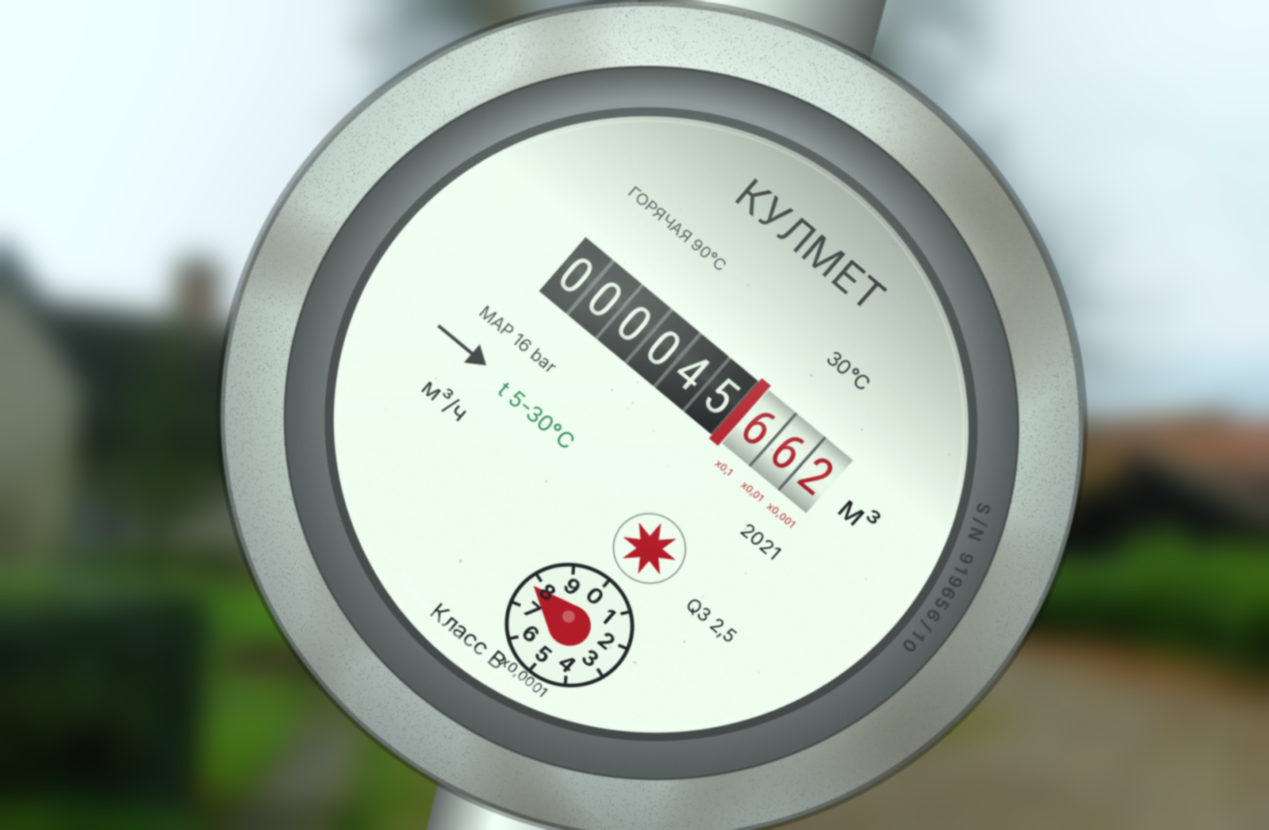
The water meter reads 45.6627 m³
